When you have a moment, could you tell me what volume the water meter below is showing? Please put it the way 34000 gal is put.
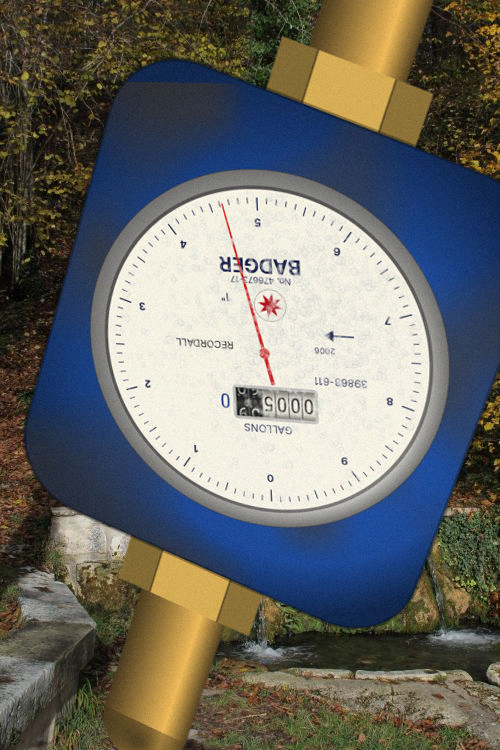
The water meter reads 5594.6 gal
